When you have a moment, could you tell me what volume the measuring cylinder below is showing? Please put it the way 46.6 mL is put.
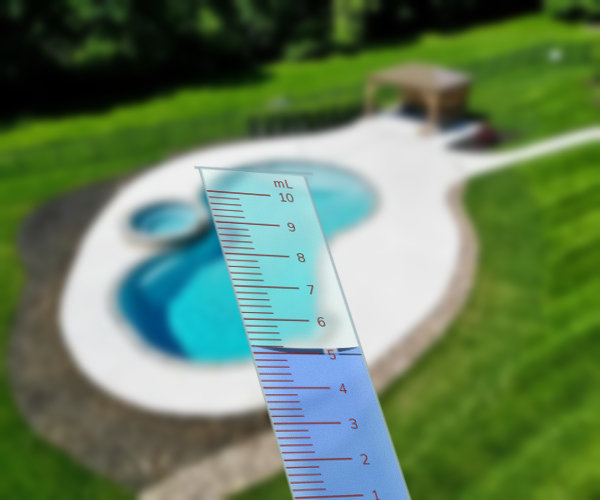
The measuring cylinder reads 5 mL
